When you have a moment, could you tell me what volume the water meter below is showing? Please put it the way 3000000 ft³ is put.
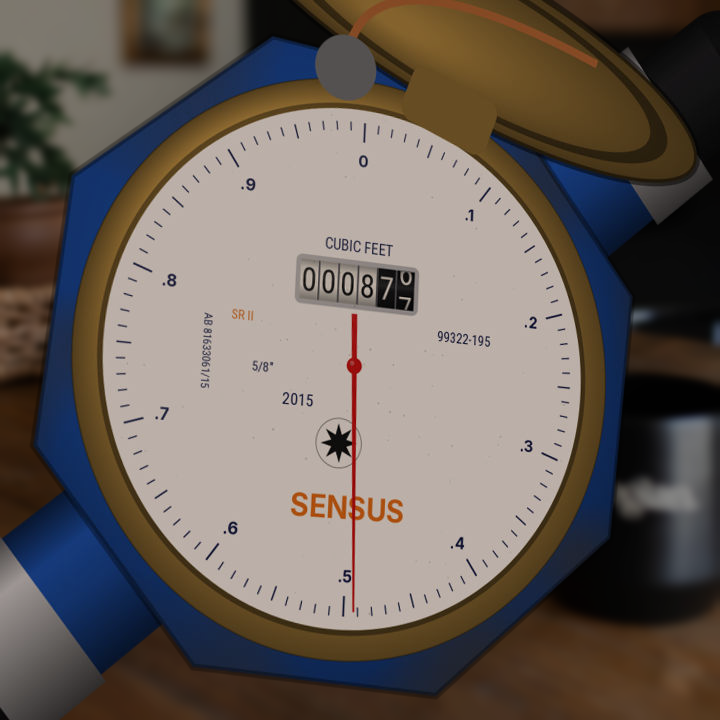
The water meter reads 876.49 ft³
